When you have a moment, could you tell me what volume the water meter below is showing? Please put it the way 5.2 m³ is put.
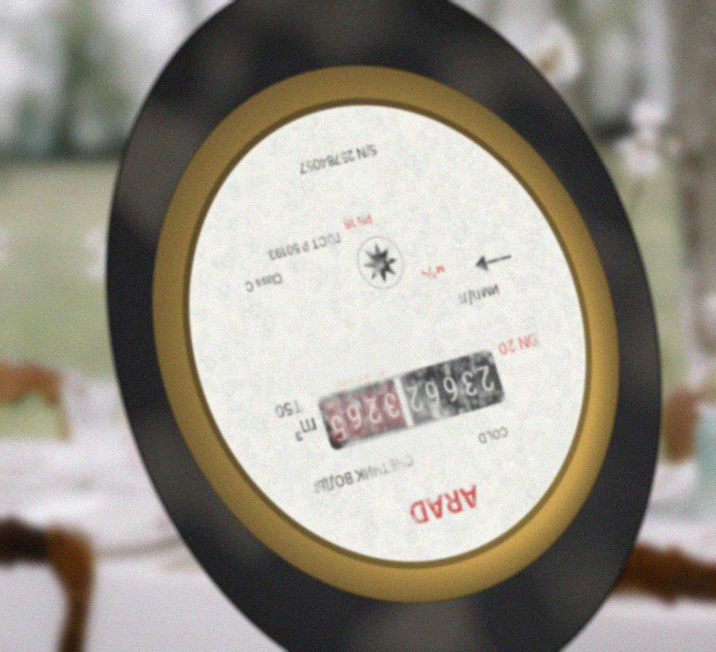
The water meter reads 23662.3265 m³
